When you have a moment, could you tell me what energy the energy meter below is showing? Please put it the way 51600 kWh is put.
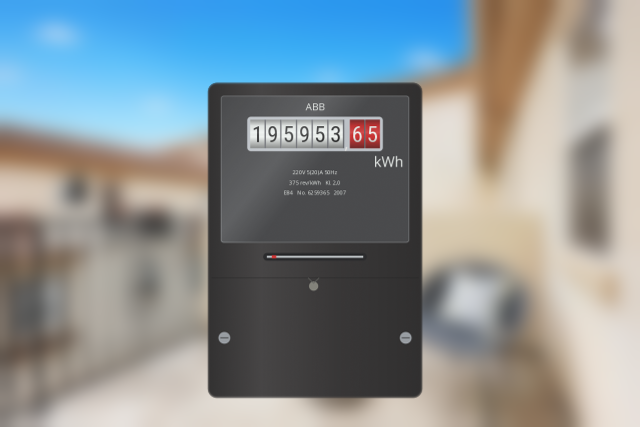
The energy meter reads 195953.65 kWh
